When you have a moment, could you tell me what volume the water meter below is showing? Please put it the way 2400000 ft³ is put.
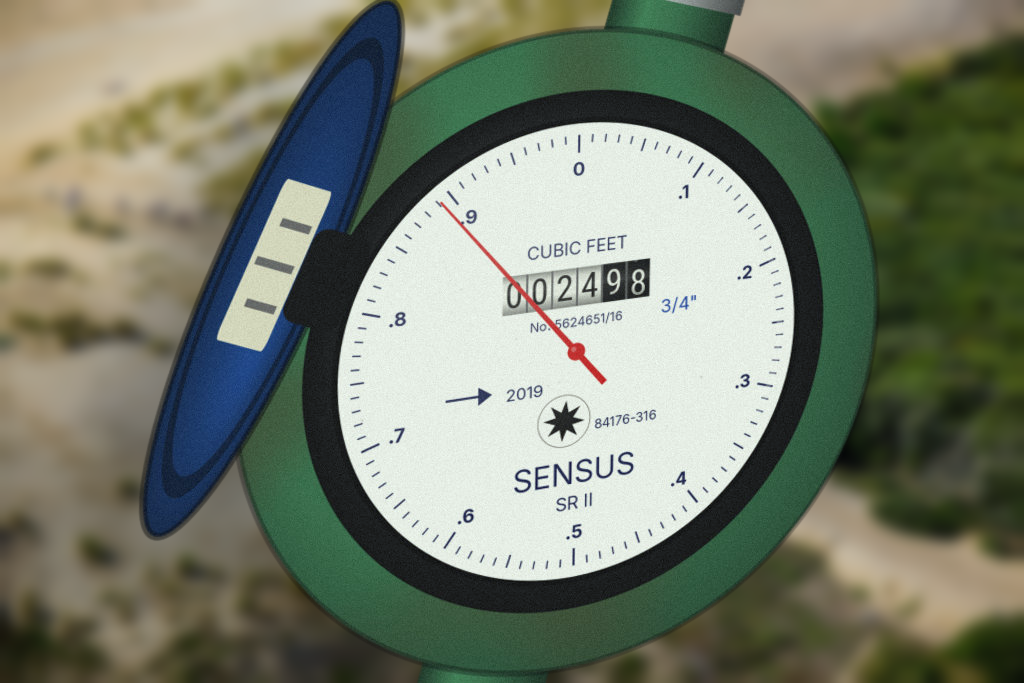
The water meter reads 2497.89 ft³
